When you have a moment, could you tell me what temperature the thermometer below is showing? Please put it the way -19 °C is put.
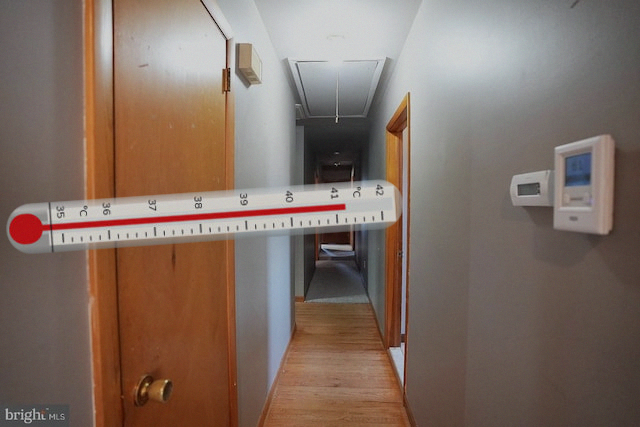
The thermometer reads 41.2 °C
